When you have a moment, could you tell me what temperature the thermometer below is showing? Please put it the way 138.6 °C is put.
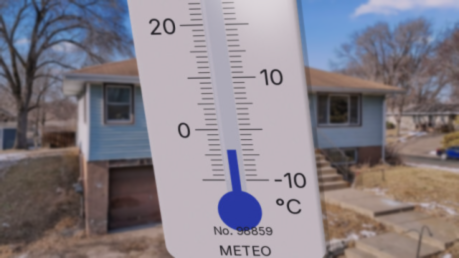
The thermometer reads -4 °C
